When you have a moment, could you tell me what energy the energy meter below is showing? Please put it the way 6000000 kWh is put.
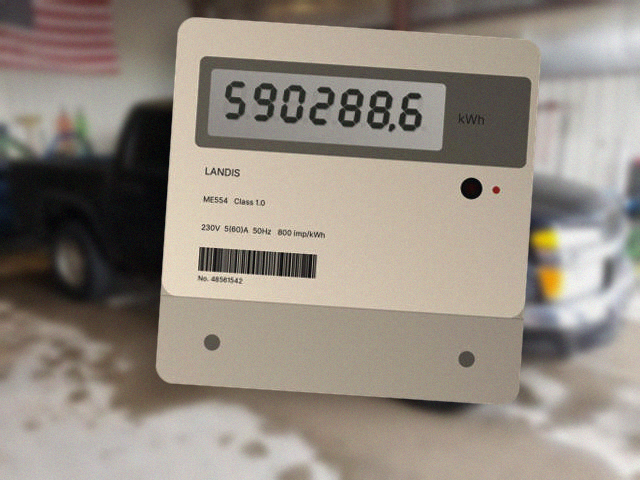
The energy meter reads 590288.6 kWh
